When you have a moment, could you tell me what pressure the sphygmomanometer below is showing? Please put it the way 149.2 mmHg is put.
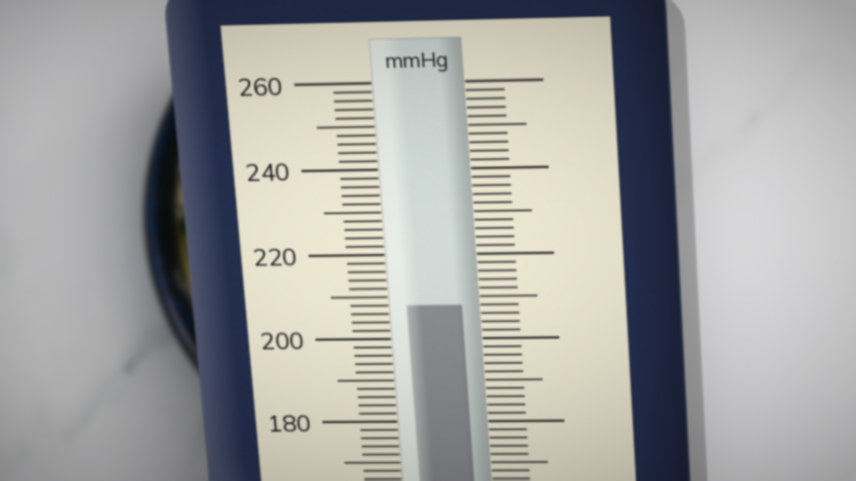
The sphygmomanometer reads 208 mmHg
